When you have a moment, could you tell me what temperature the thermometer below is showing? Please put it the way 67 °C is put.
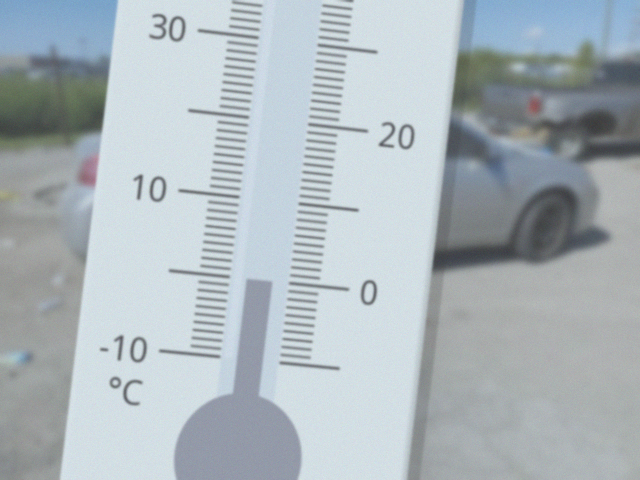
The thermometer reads 0 °C
